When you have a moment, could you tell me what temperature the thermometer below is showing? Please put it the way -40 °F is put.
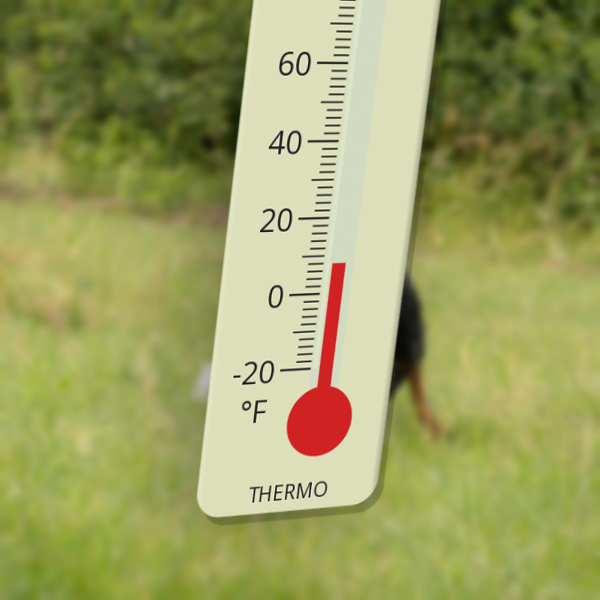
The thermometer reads 8 °F
